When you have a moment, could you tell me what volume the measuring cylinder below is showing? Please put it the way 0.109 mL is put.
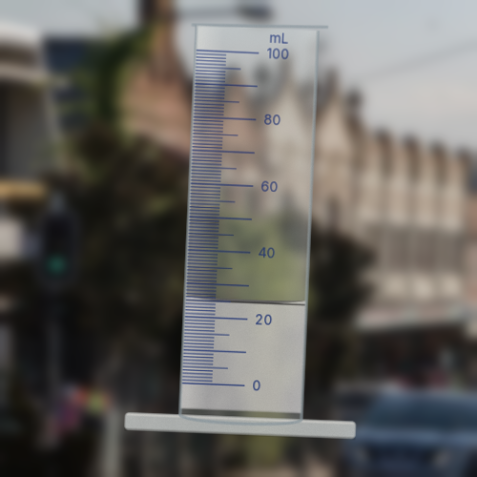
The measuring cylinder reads 25 mL
